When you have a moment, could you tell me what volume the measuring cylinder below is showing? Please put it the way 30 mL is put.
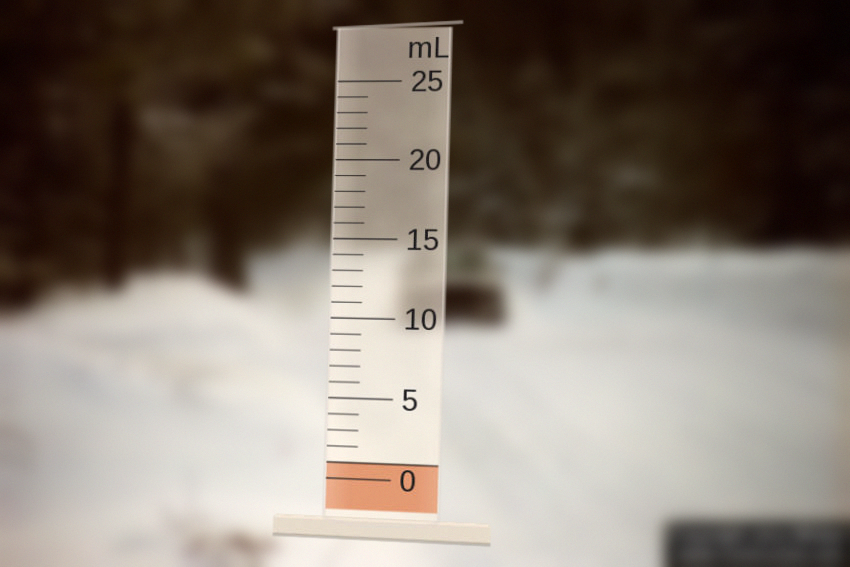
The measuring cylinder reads 1 mL
